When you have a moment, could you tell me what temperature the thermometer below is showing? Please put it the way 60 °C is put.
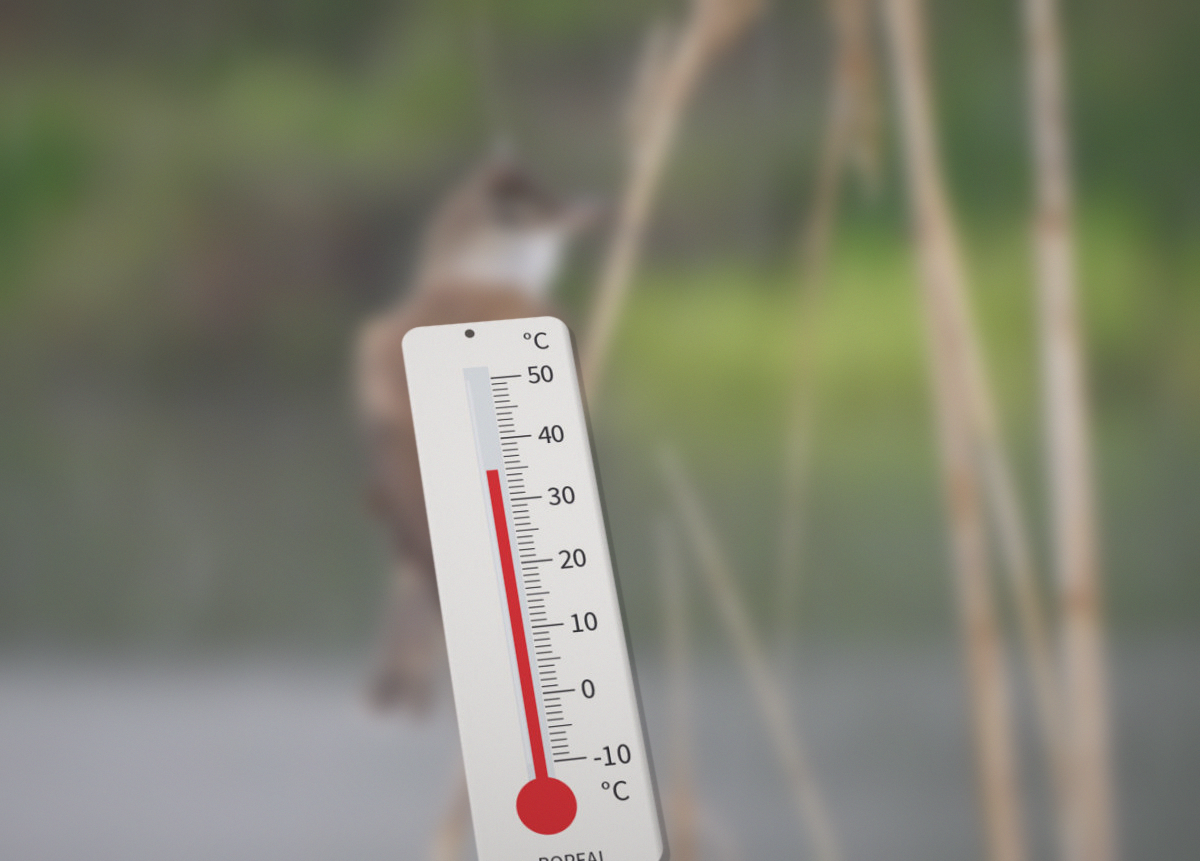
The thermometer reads 35 °C
